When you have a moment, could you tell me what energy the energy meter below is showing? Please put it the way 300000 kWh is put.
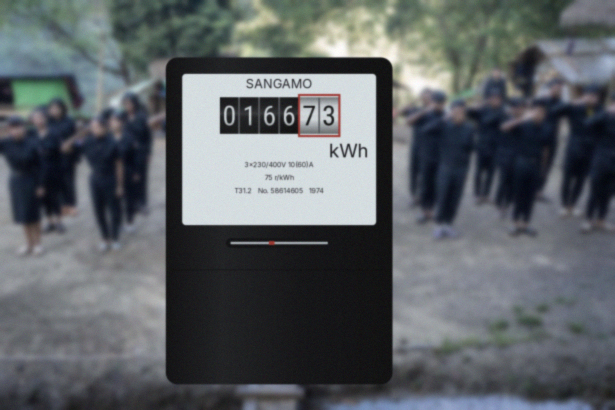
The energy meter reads 166.73 kWh
